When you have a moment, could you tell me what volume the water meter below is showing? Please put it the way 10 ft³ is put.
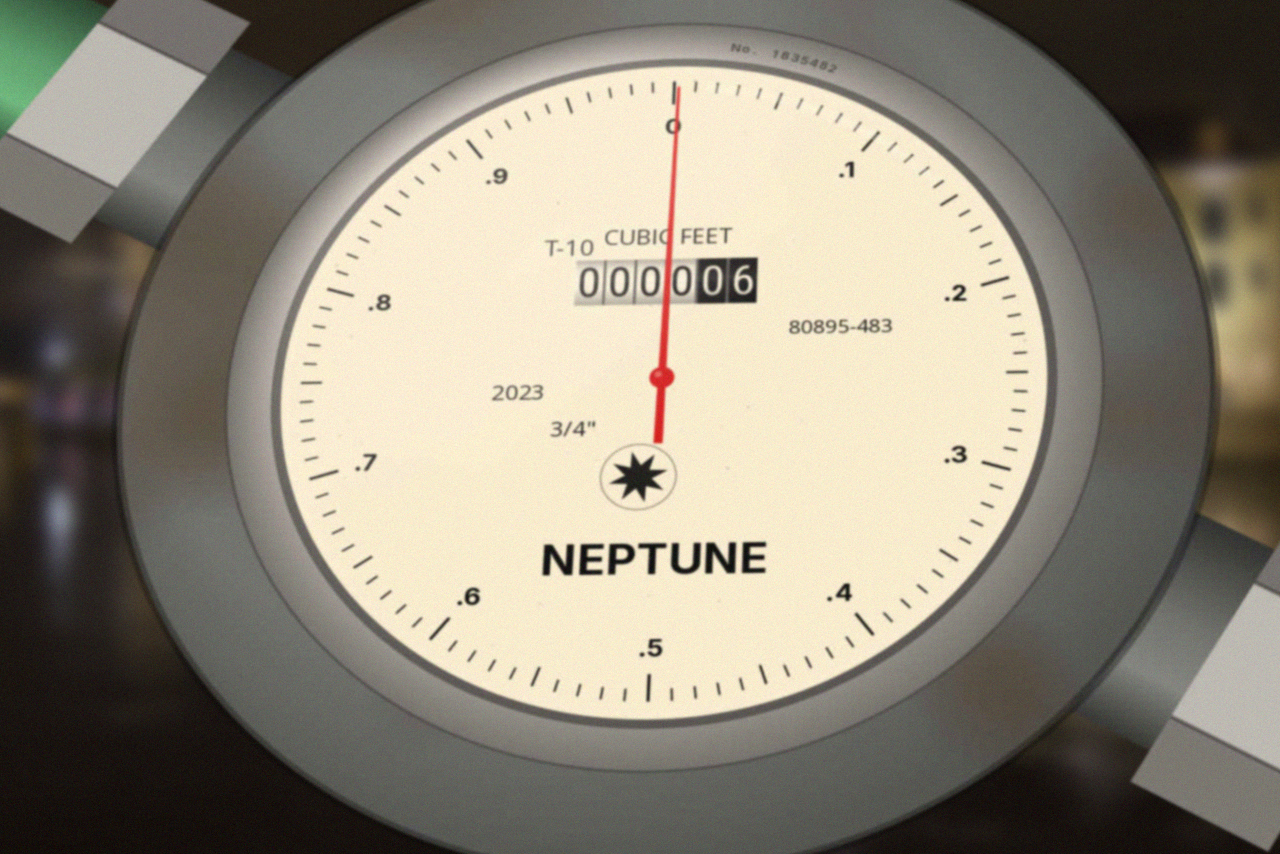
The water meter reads 6.00 ft³
